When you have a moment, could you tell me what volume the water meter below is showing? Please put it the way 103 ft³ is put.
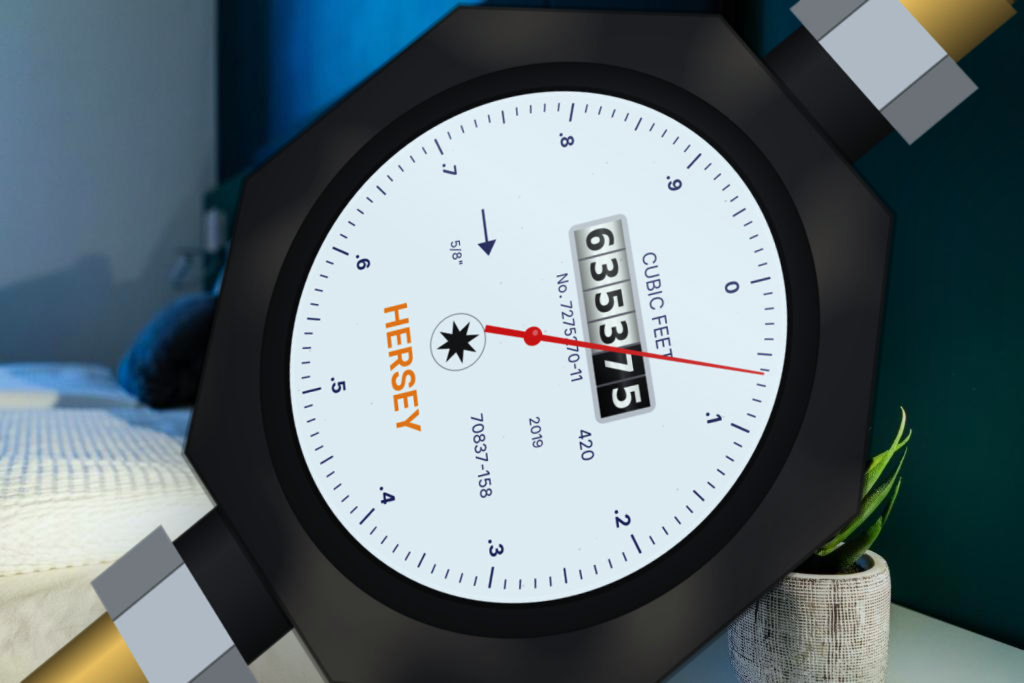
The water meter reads 635375.06 ft³
